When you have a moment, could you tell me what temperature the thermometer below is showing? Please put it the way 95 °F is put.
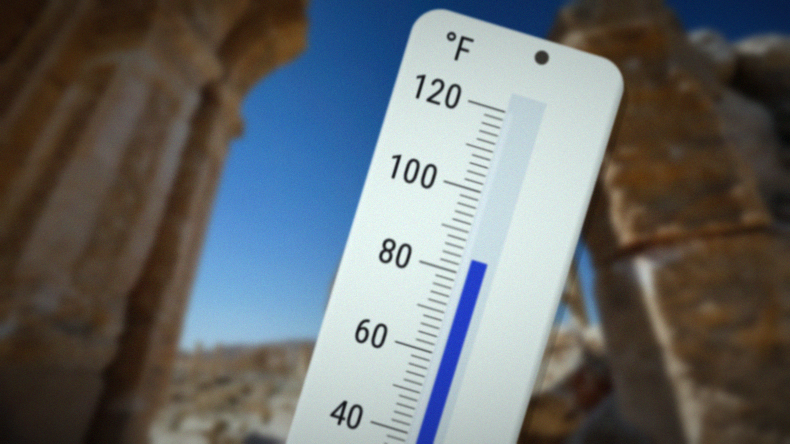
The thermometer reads 84 °F
